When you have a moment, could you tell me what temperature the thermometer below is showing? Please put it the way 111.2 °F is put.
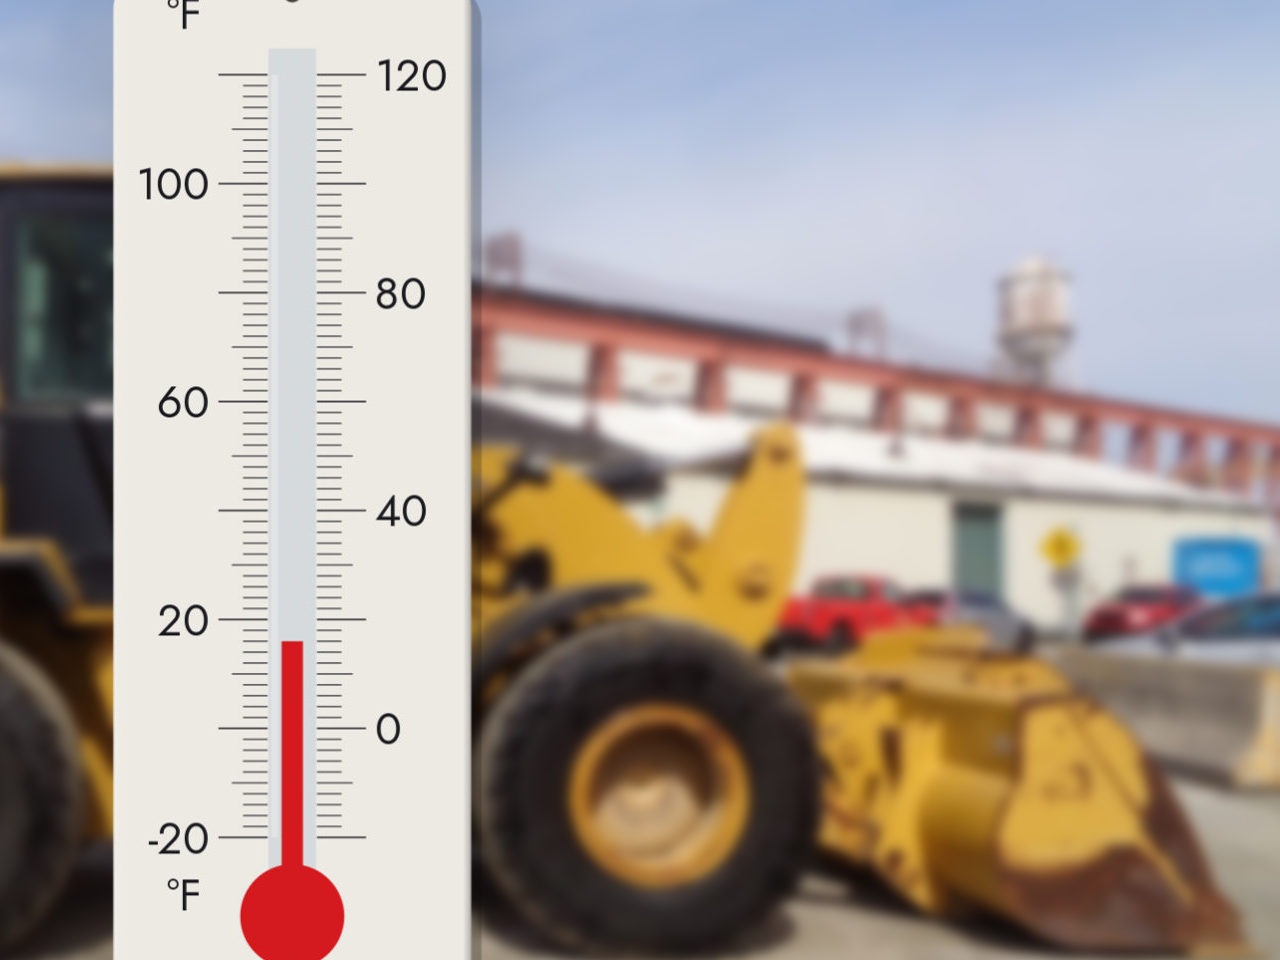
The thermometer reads 16 °F
